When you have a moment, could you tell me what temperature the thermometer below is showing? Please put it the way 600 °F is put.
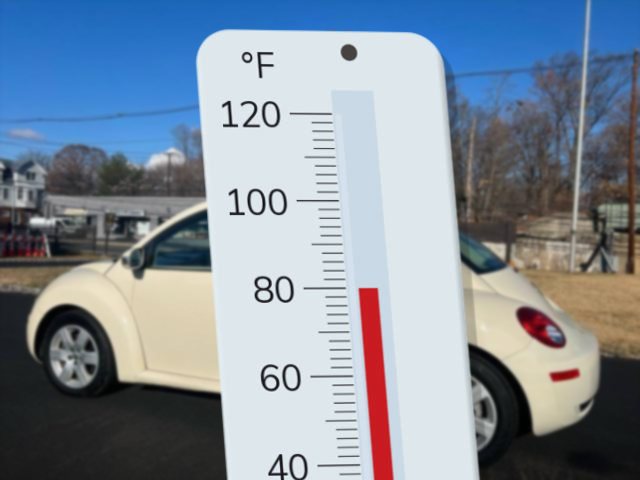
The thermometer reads 80 °F
